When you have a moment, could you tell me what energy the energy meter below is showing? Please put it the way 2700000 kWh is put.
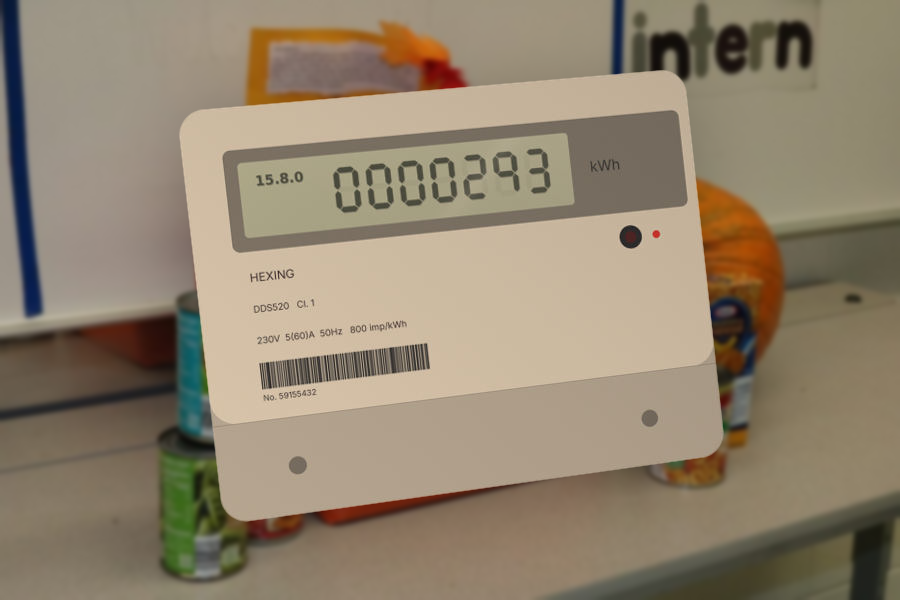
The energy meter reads 293 kWh
